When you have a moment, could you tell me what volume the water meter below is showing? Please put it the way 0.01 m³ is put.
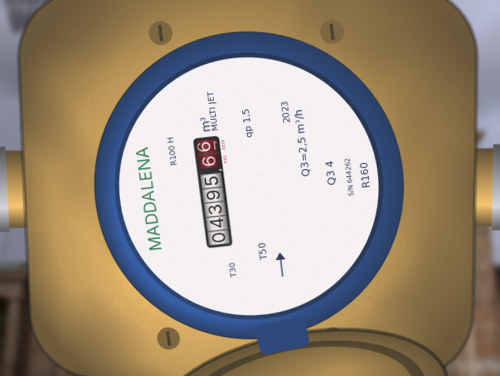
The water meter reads 4395.66 m³
